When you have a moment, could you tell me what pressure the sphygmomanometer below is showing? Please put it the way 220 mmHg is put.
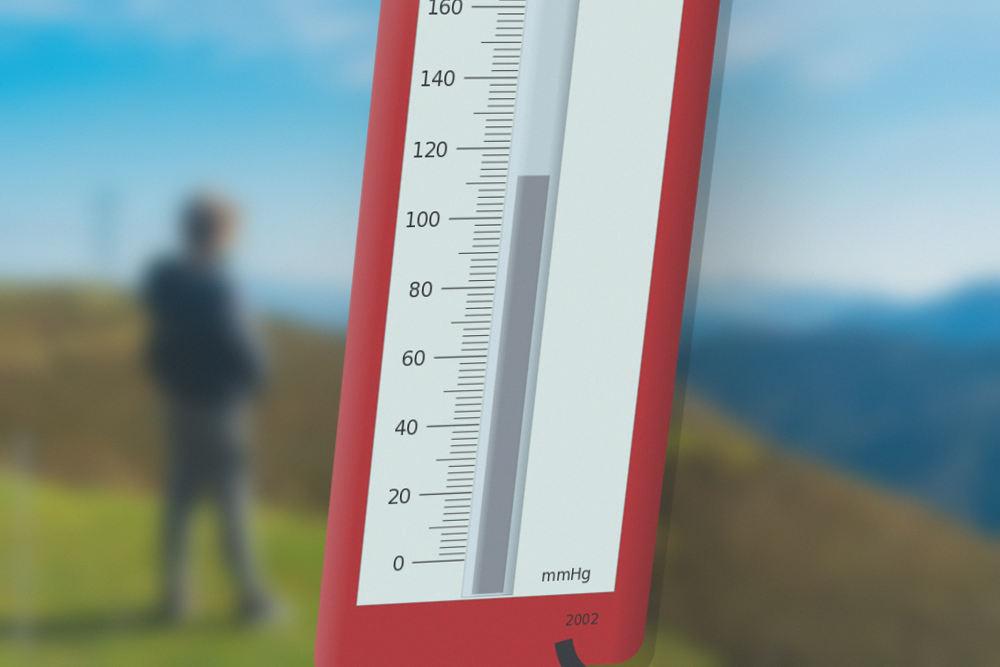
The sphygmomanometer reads 112 mmHg
